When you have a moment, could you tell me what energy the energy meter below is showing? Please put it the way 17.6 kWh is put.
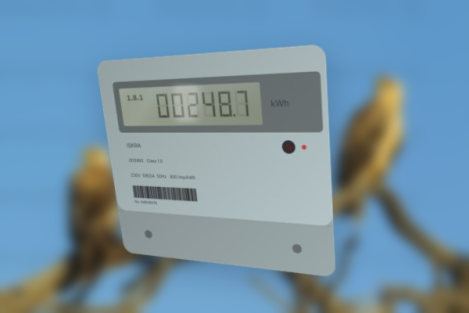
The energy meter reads 248.7 kWh
